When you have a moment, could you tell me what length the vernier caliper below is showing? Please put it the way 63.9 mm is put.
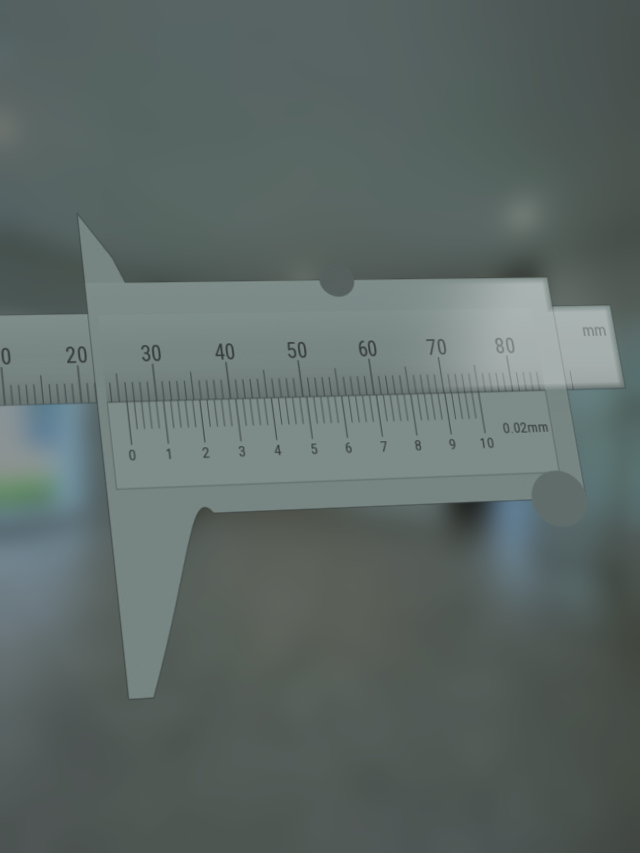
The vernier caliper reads 26.0 mm
